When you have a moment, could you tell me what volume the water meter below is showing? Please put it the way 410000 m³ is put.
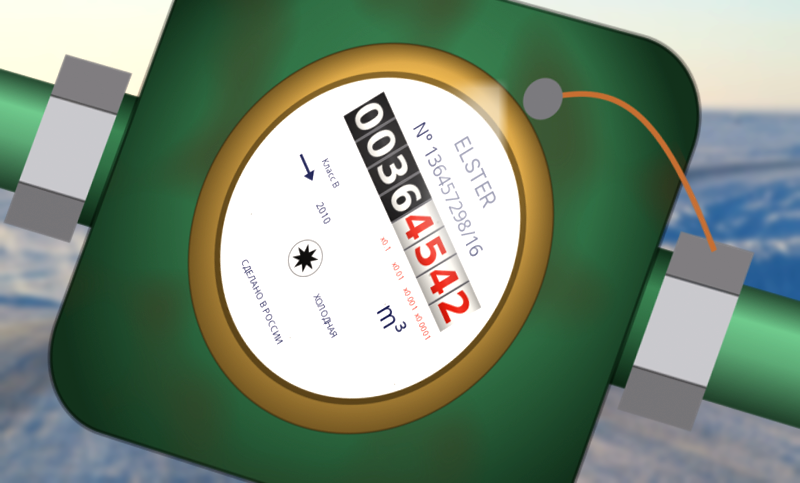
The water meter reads 36.4542 m³
